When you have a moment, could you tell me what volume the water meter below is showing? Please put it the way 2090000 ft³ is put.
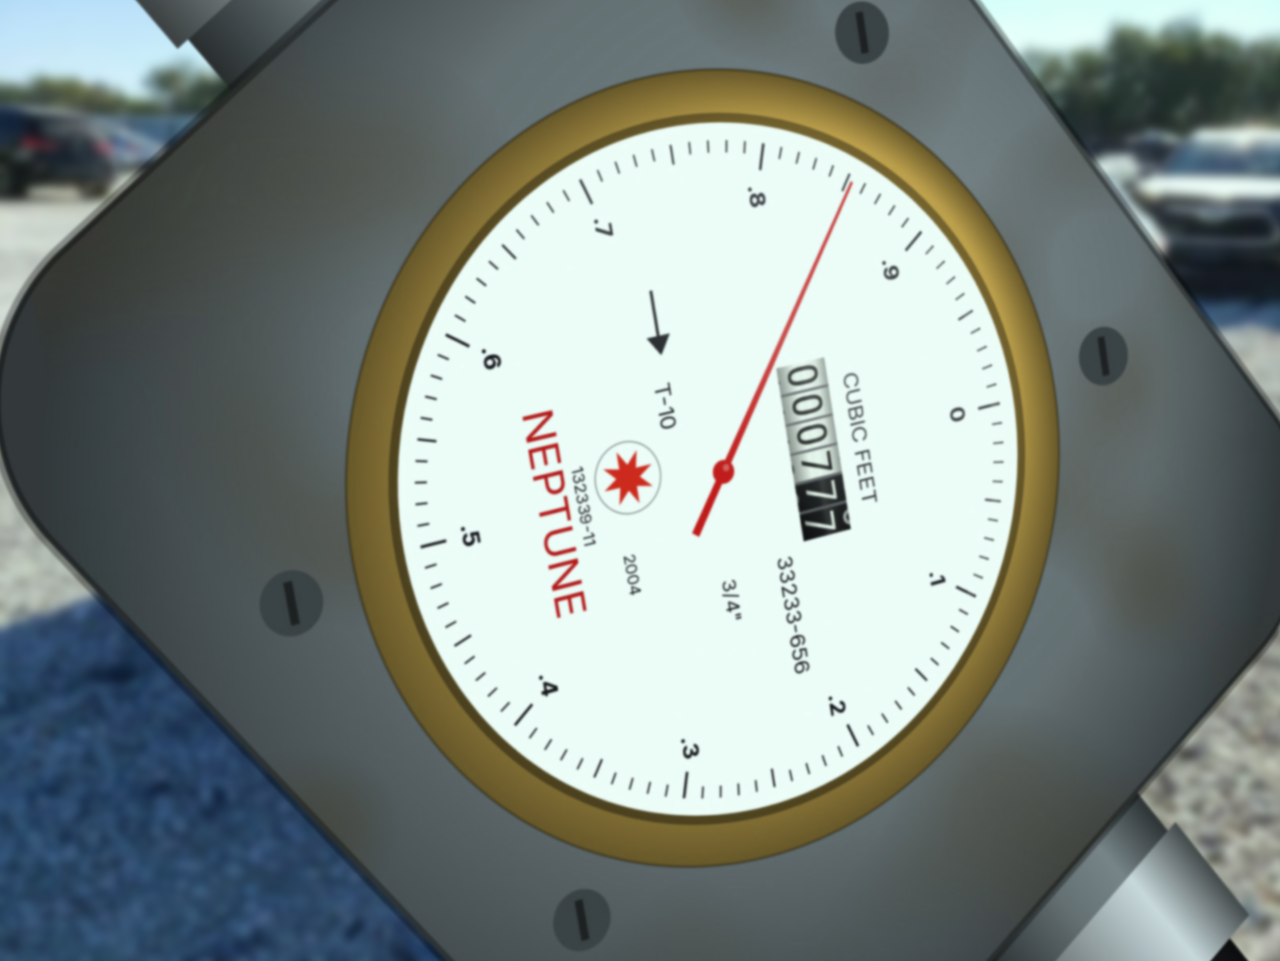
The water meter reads 776.85 ft³
